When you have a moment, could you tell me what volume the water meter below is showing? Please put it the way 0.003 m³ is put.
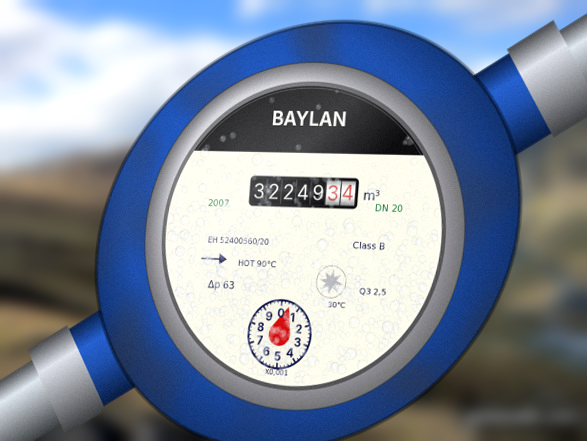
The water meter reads 32249.340 m³
